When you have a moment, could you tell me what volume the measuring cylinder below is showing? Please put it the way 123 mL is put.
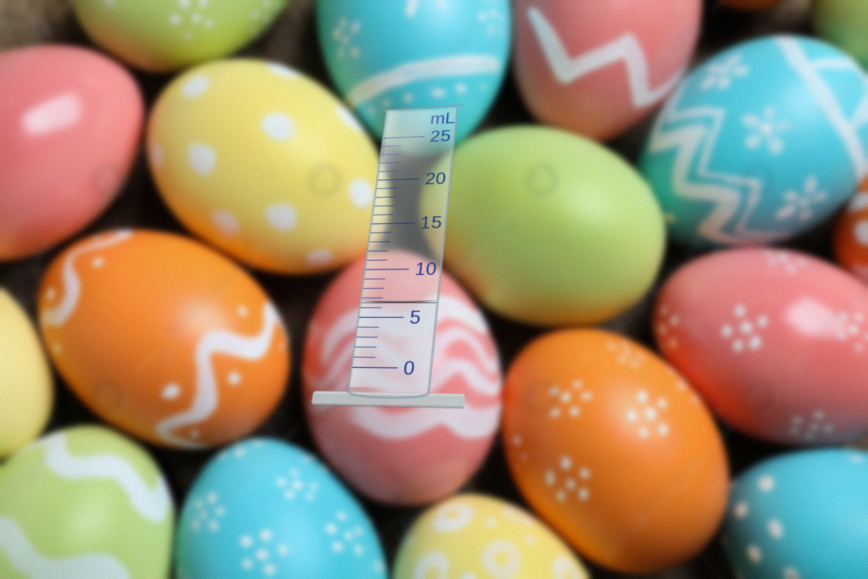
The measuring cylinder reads 6.5 mL
